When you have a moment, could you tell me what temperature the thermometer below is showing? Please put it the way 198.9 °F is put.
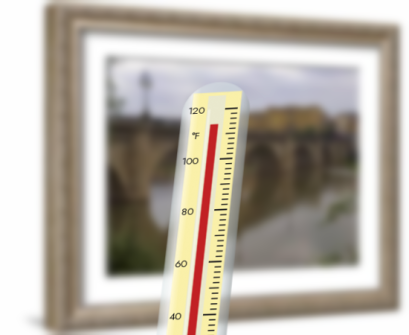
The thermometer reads 114 °F
